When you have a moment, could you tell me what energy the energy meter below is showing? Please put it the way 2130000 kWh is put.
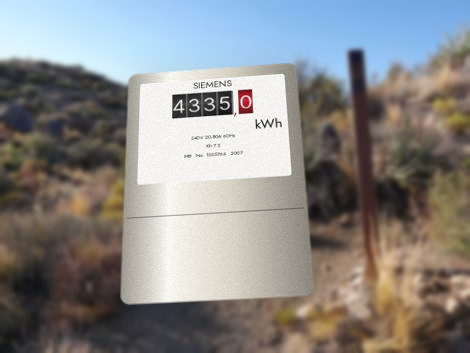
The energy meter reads 4335.0 kWh
